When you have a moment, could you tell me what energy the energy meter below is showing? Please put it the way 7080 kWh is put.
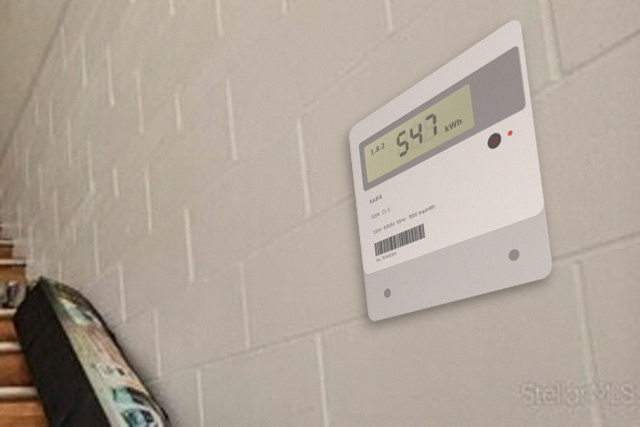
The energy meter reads 547 kWh
